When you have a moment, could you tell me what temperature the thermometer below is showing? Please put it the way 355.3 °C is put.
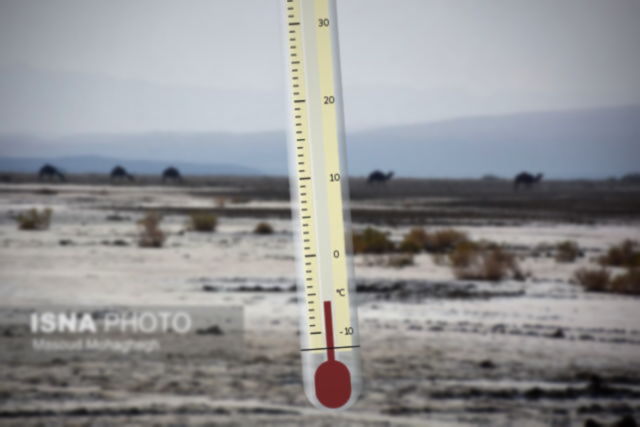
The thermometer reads -6 °C
